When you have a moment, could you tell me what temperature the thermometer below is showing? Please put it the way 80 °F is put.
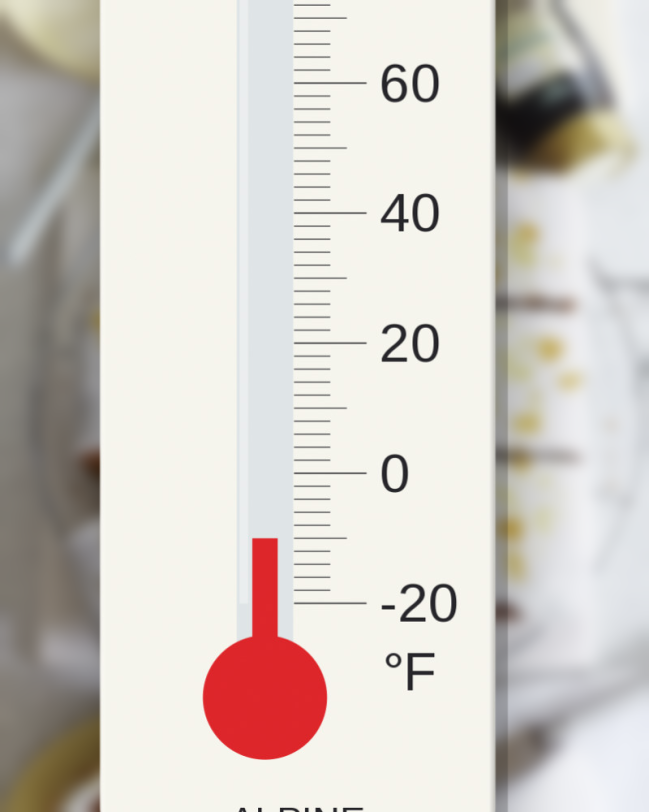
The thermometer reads -10 °F
